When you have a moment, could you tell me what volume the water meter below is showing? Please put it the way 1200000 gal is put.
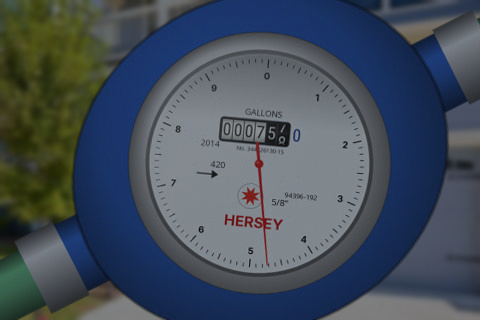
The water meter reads 7574.7 gal
